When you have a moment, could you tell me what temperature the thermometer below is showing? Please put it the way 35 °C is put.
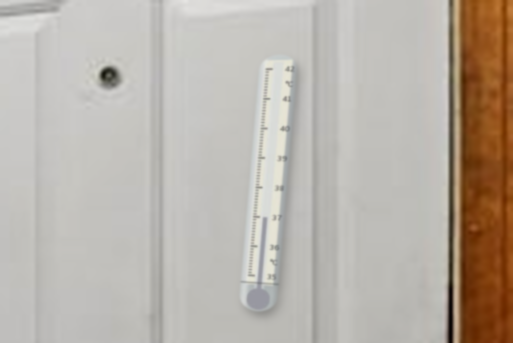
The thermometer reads 37 °C
